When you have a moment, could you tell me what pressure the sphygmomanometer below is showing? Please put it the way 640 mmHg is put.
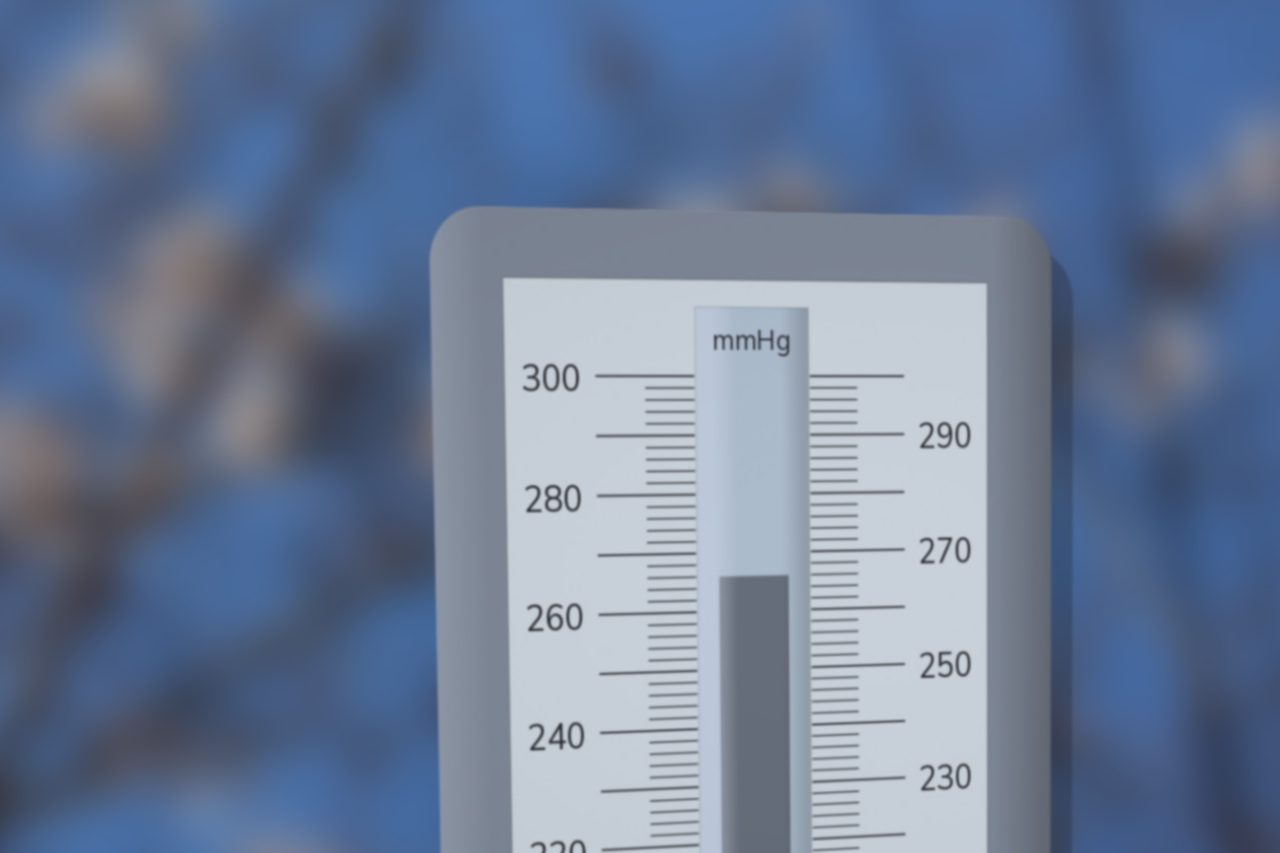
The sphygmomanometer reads 266 mmHg
